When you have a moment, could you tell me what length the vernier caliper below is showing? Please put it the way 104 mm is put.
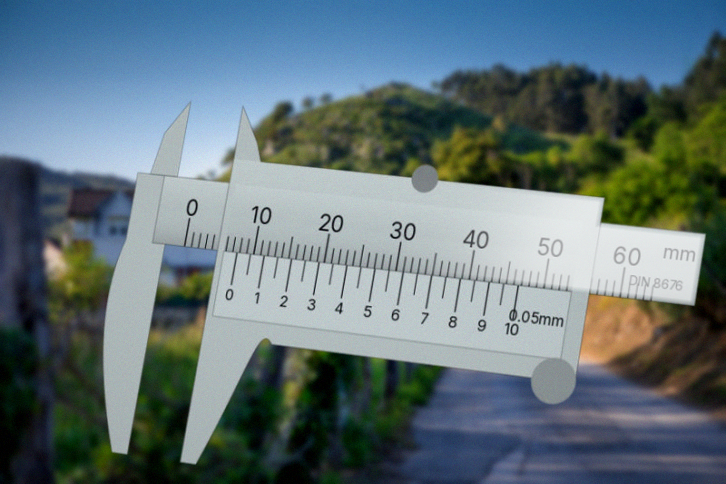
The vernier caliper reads 7.6 mm
